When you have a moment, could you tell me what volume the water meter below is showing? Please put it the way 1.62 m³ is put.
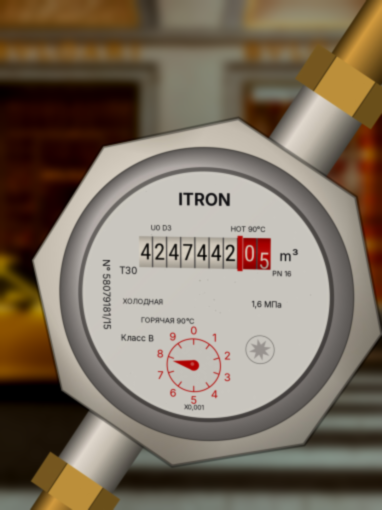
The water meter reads 4247442.047 m³
